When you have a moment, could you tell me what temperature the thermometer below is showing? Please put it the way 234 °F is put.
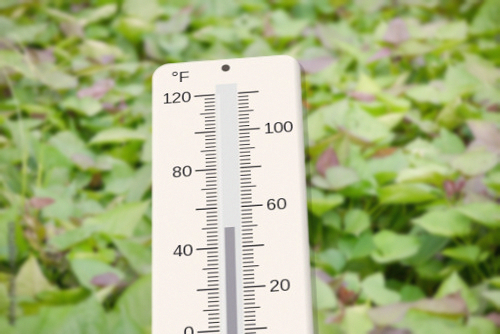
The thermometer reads 50 °F
